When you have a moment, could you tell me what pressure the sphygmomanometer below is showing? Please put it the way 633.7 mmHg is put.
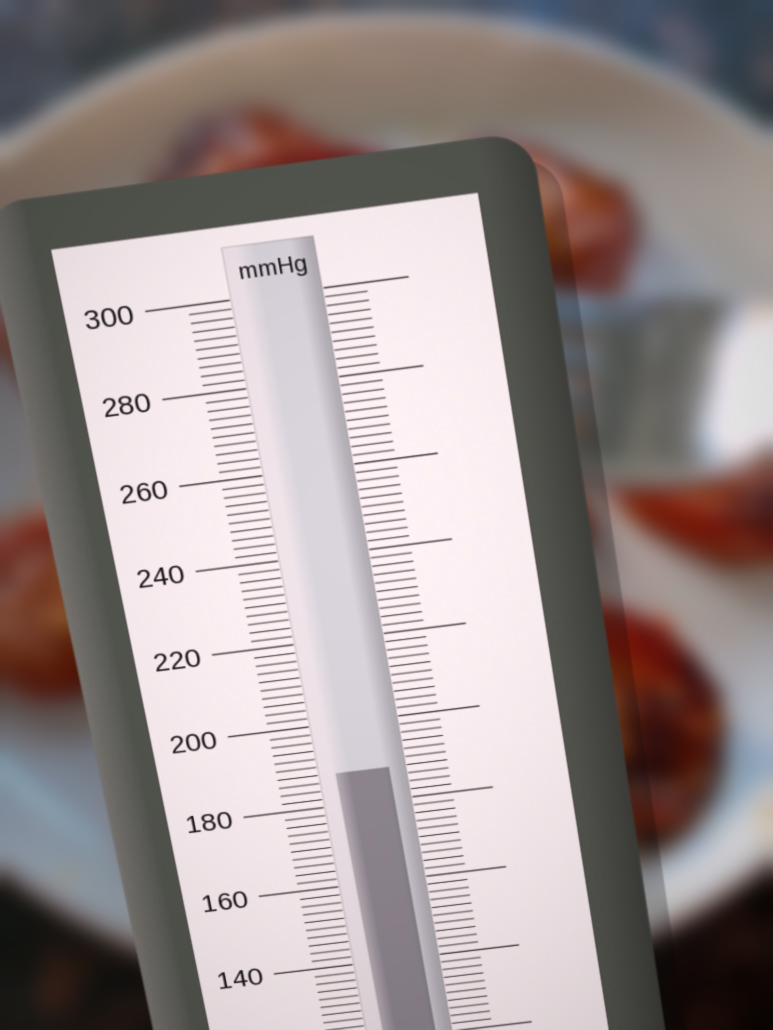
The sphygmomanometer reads 188 mmHg
